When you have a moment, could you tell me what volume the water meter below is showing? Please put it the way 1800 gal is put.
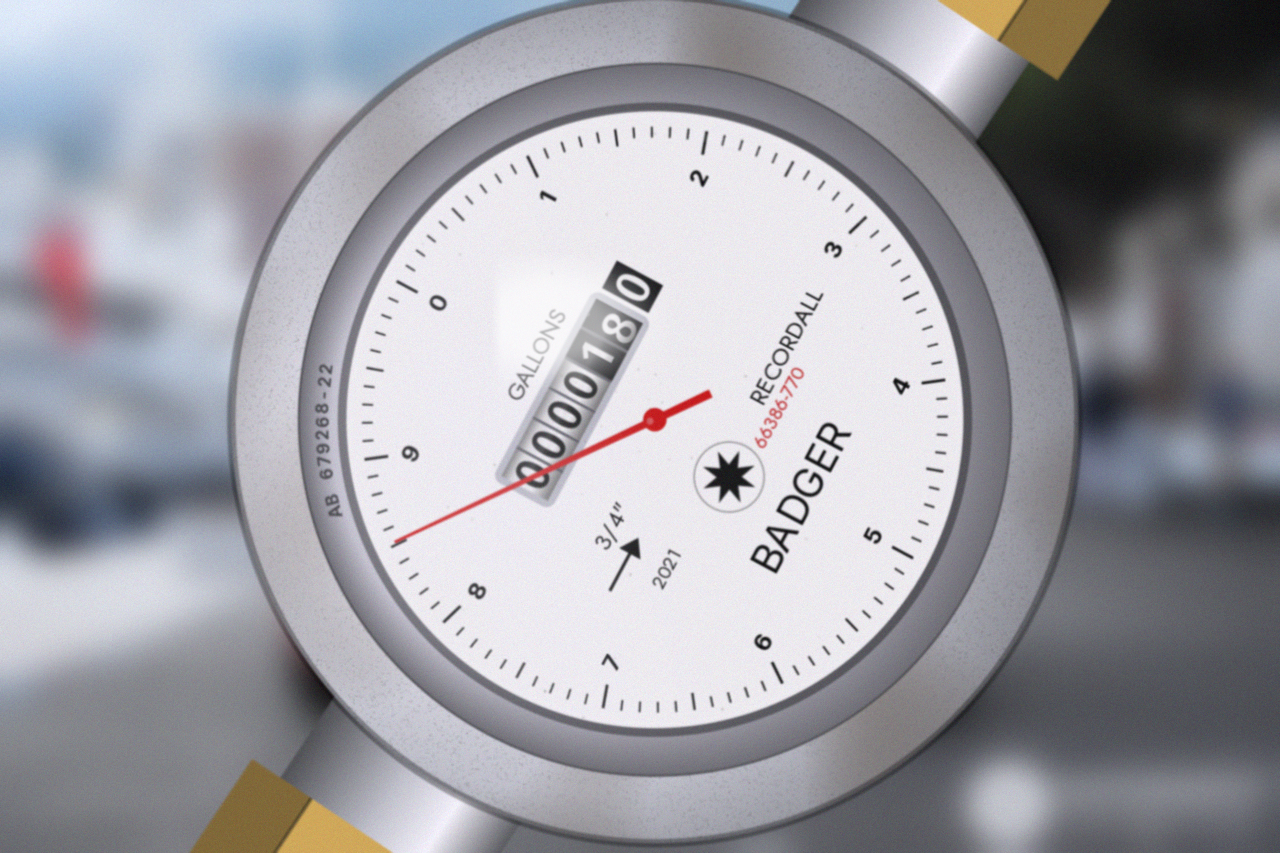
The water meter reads 178.5 gal
